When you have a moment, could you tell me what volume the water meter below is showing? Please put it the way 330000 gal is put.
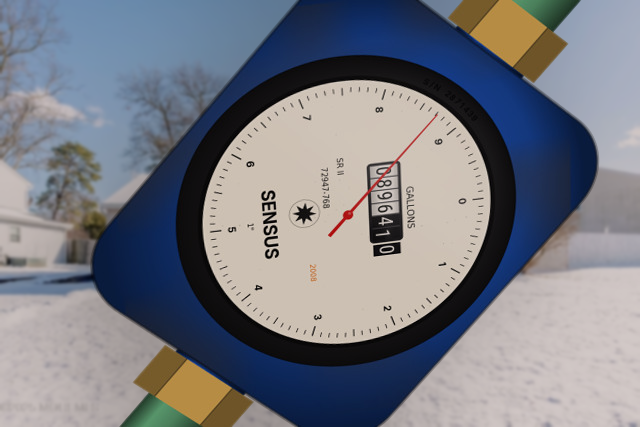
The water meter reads 896408.7 gal
